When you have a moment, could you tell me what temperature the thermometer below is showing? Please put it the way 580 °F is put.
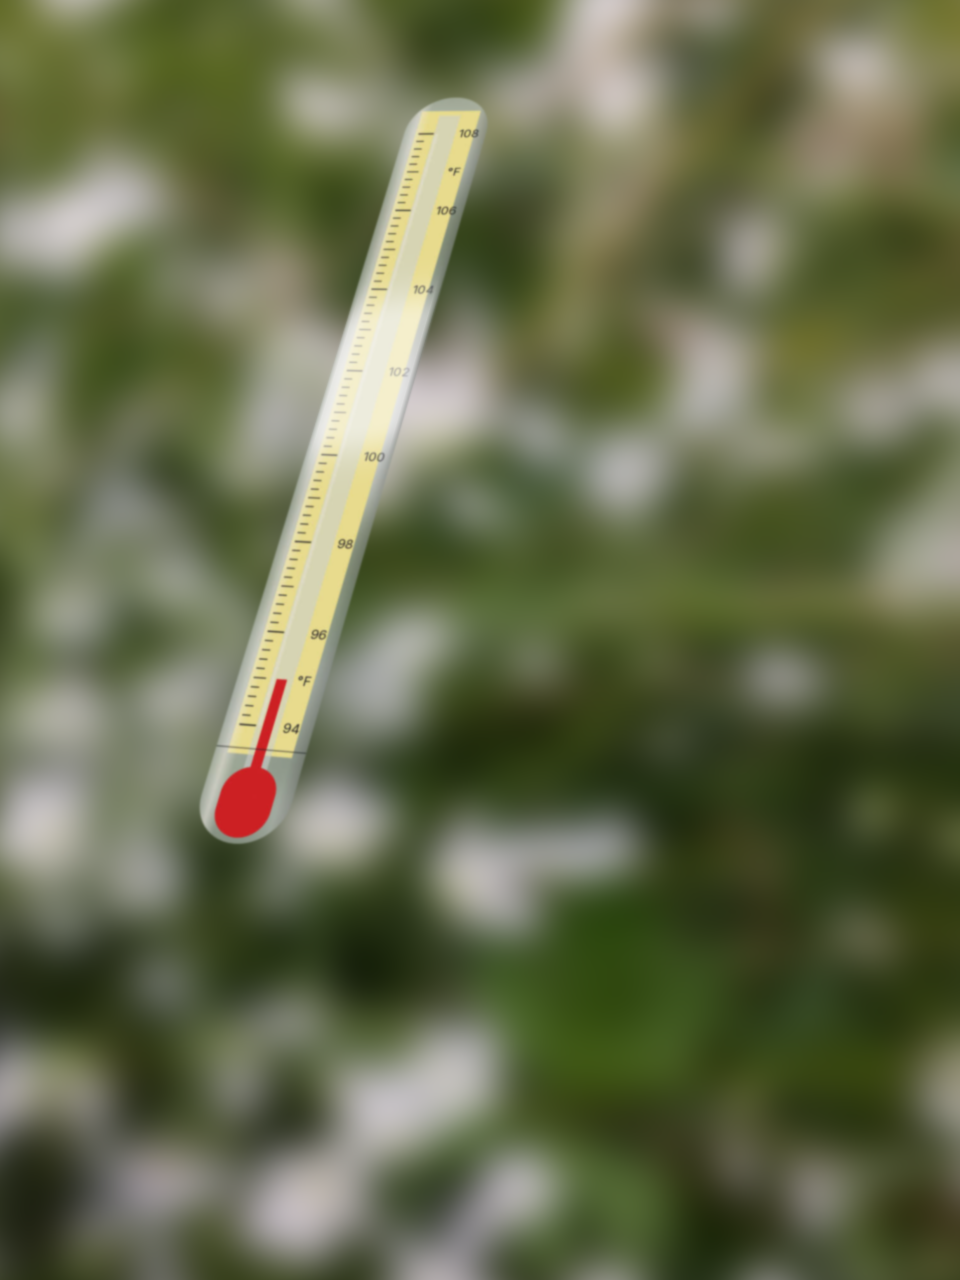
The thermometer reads 95 °F
